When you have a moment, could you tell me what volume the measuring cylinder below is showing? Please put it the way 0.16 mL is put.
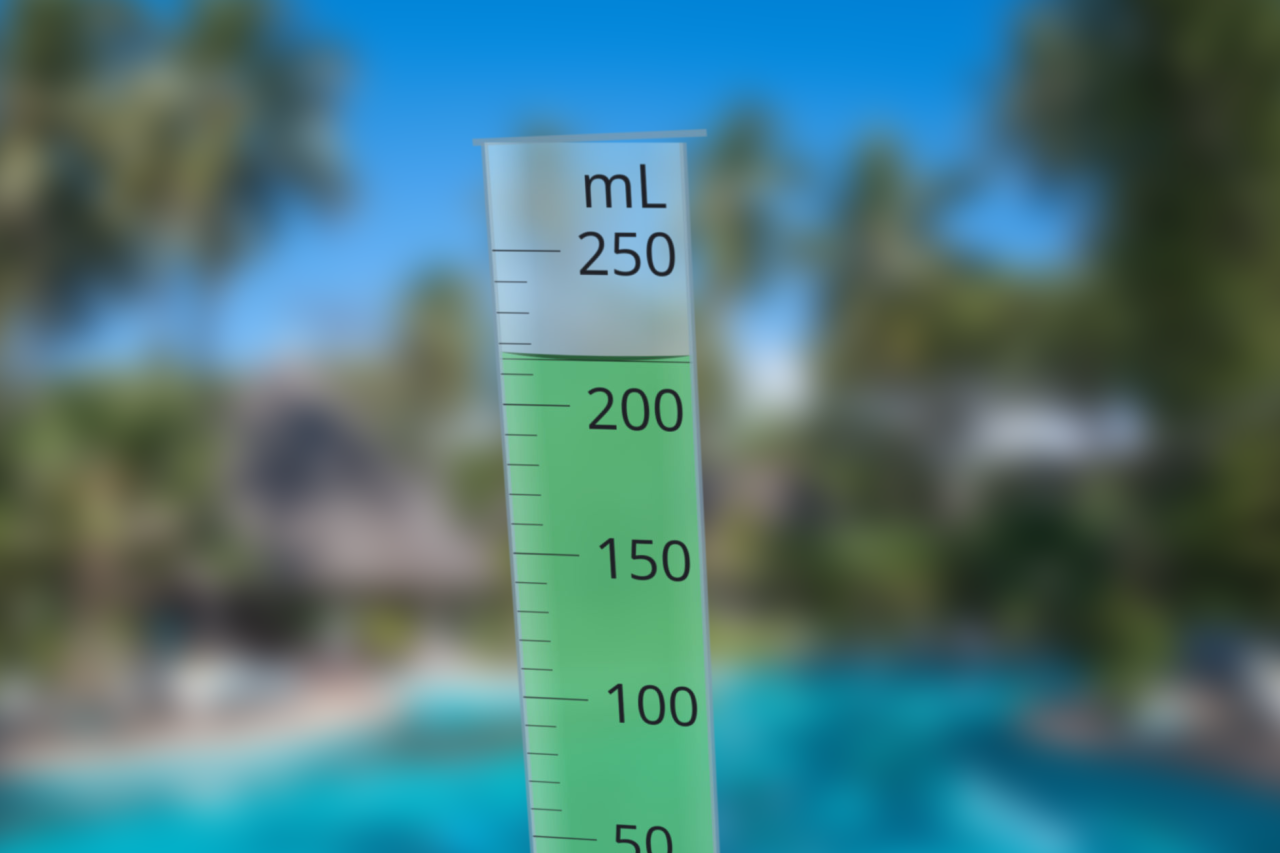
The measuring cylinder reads 215 mL
